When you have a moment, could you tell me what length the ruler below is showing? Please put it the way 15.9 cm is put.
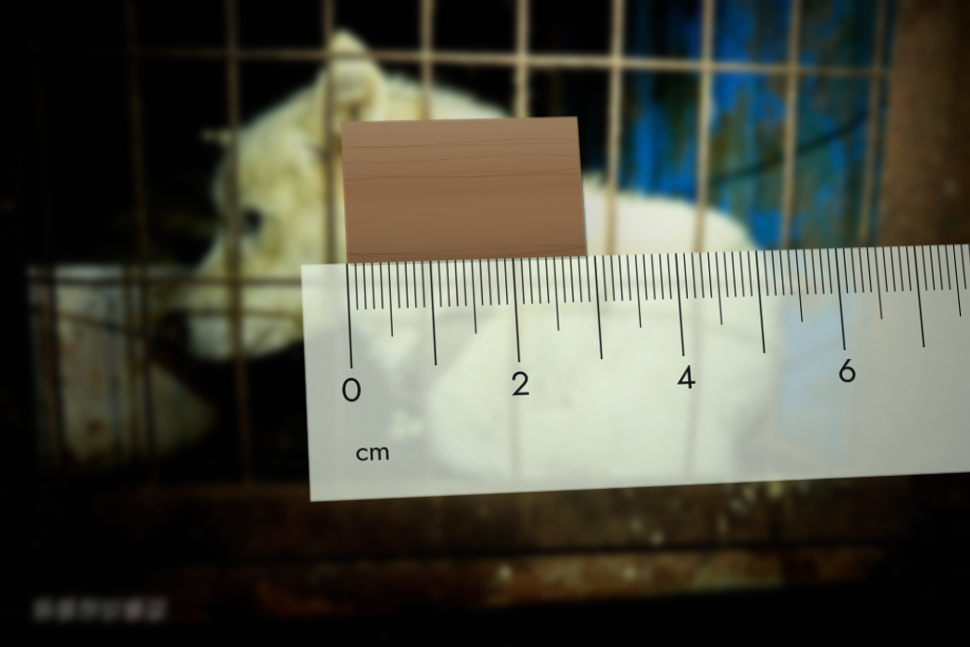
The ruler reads 2.9 cm
